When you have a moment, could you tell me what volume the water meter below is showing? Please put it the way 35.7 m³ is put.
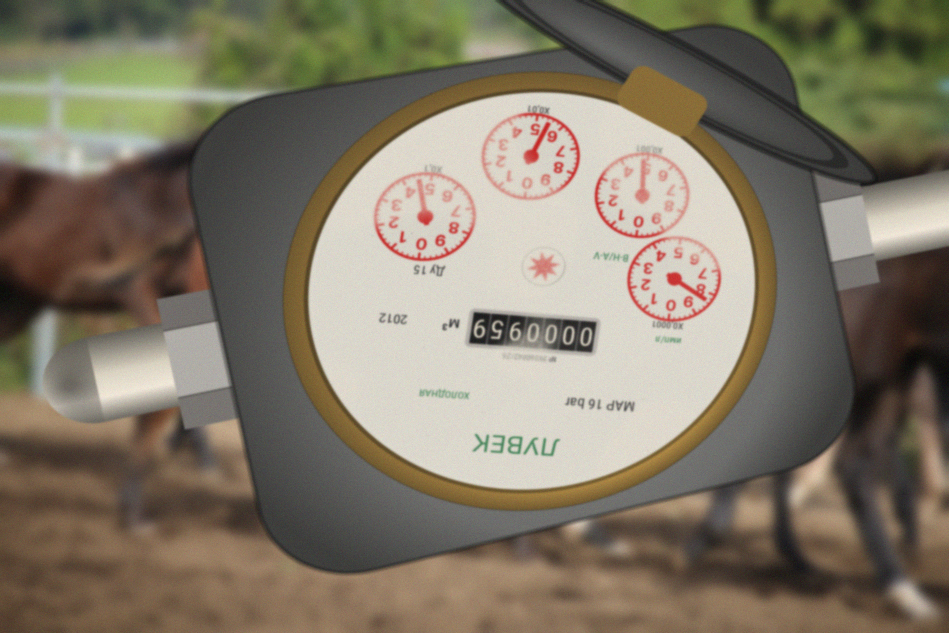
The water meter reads 959.4548 m³
